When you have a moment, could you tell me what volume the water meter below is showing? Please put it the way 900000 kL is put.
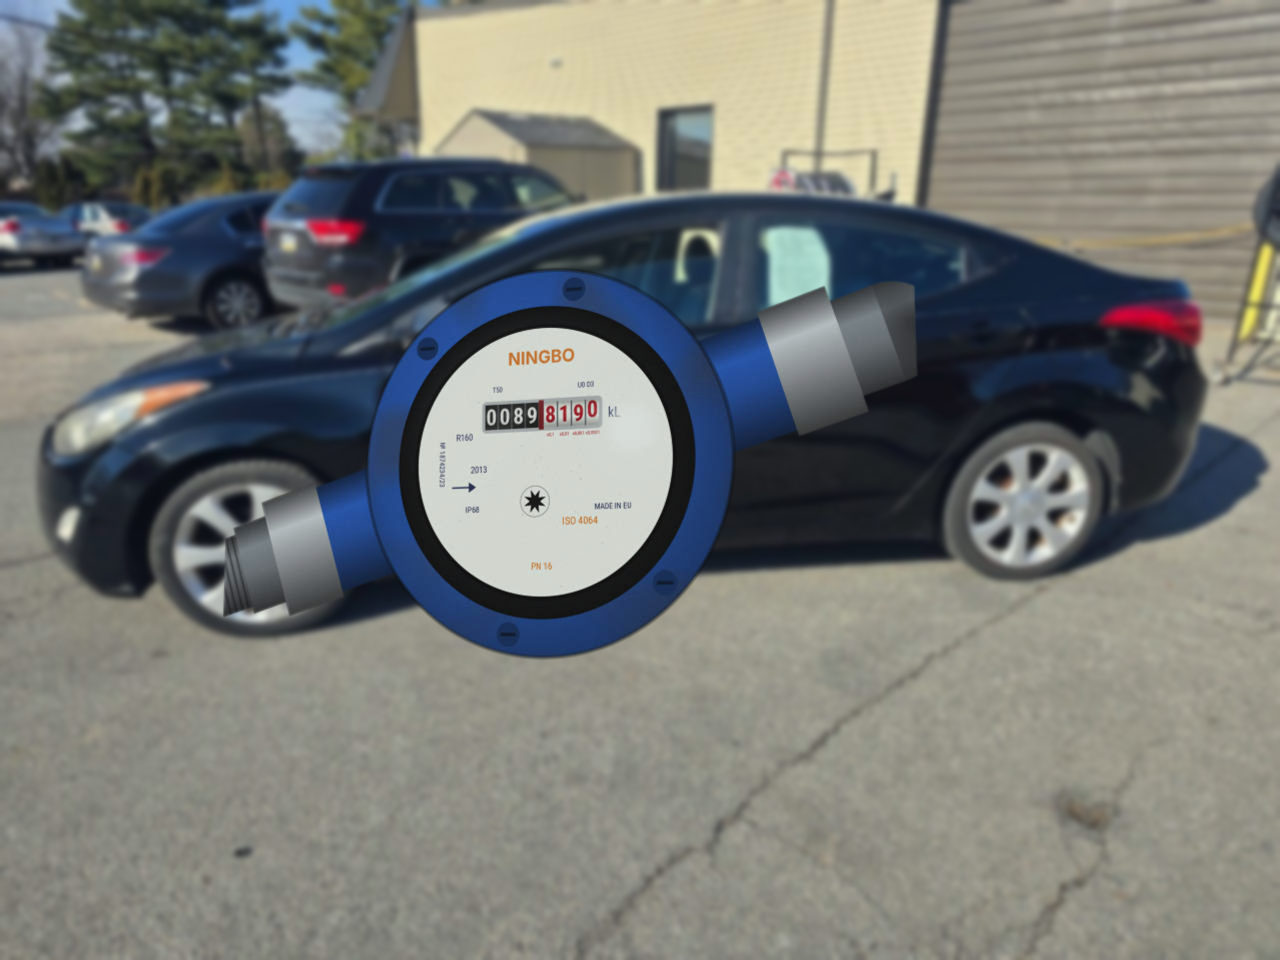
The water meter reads 89.8190 kL
